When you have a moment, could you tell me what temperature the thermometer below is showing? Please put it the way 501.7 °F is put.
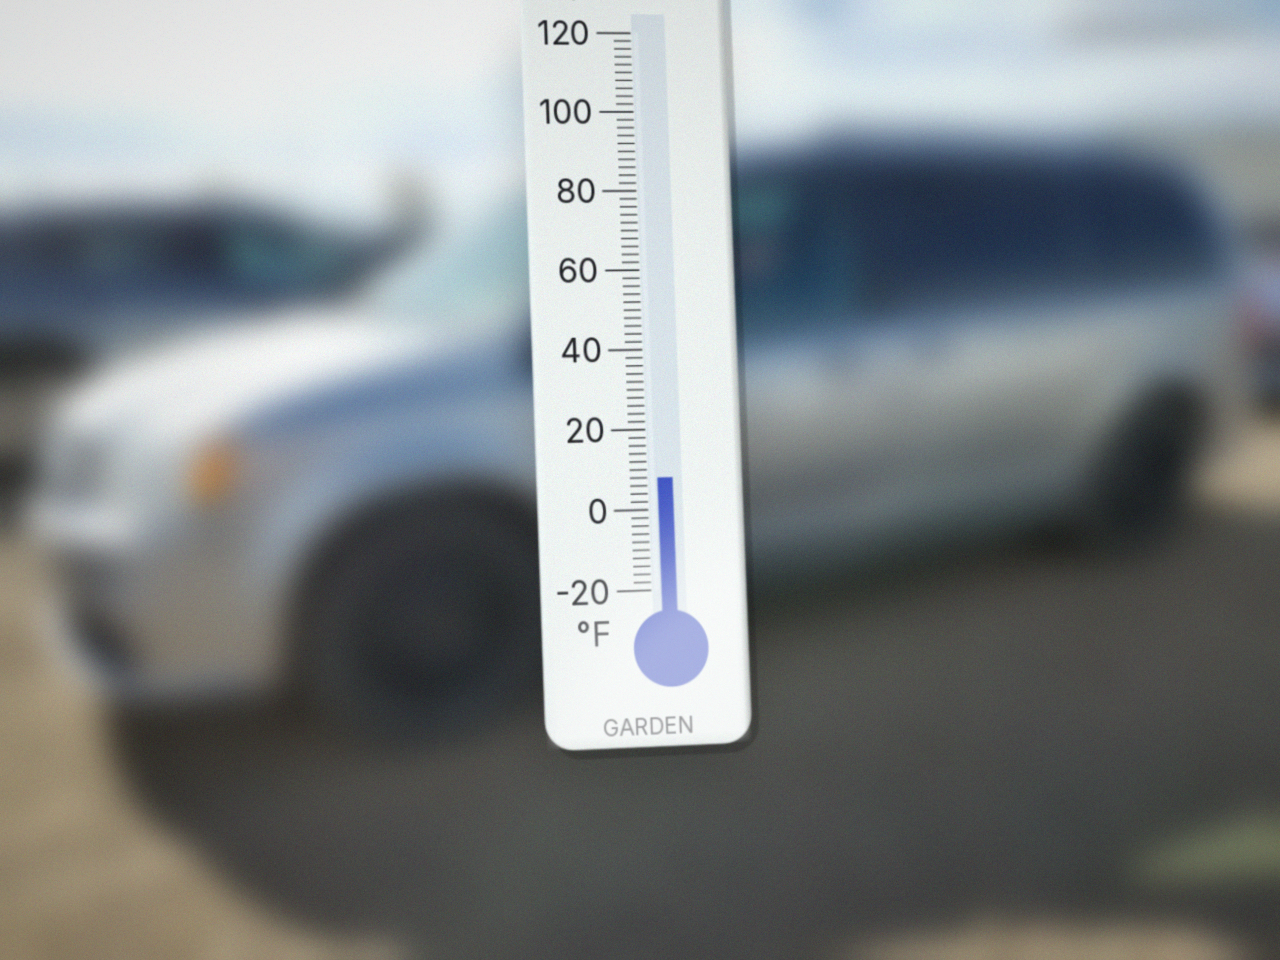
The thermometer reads 8 °F
